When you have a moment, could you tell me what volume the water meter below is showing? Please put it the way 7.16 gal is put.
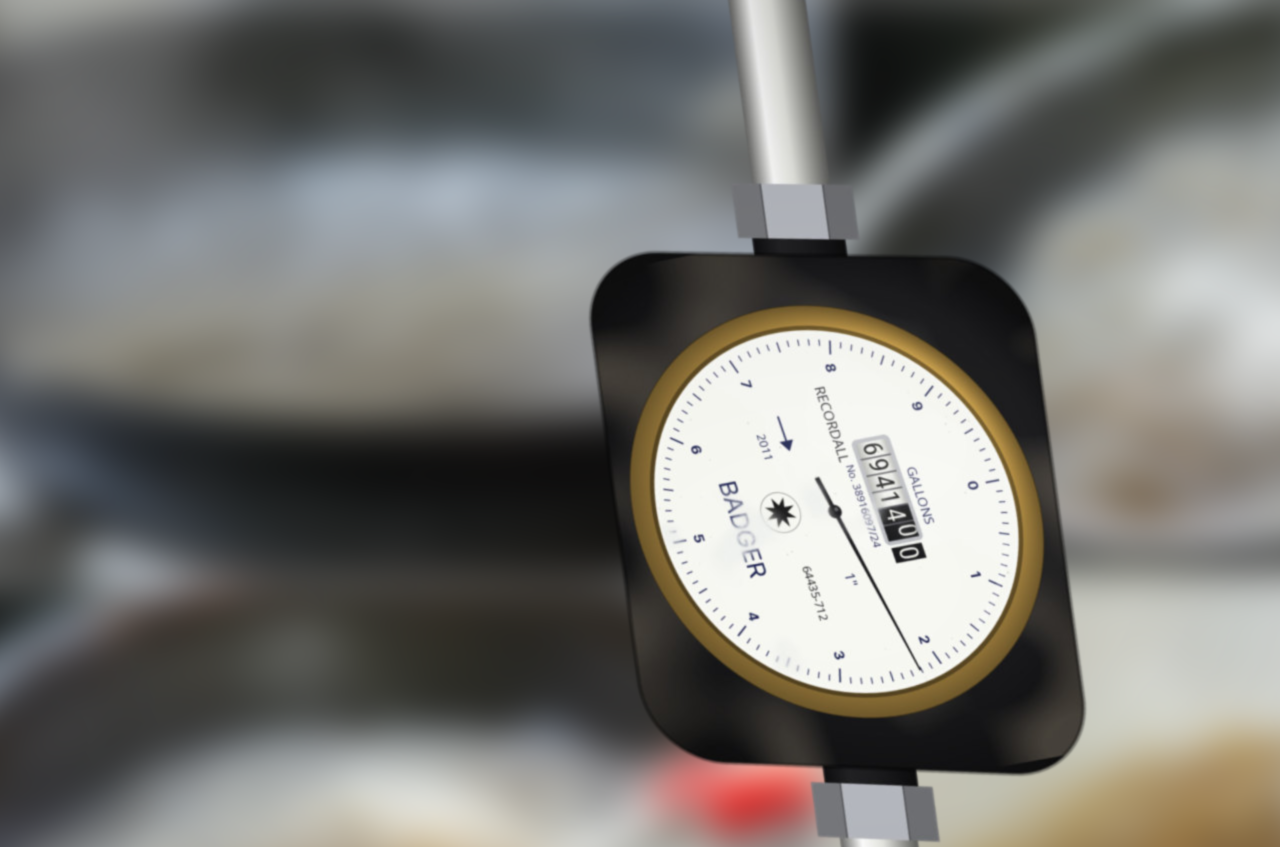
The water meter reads 6941402.2 gal
